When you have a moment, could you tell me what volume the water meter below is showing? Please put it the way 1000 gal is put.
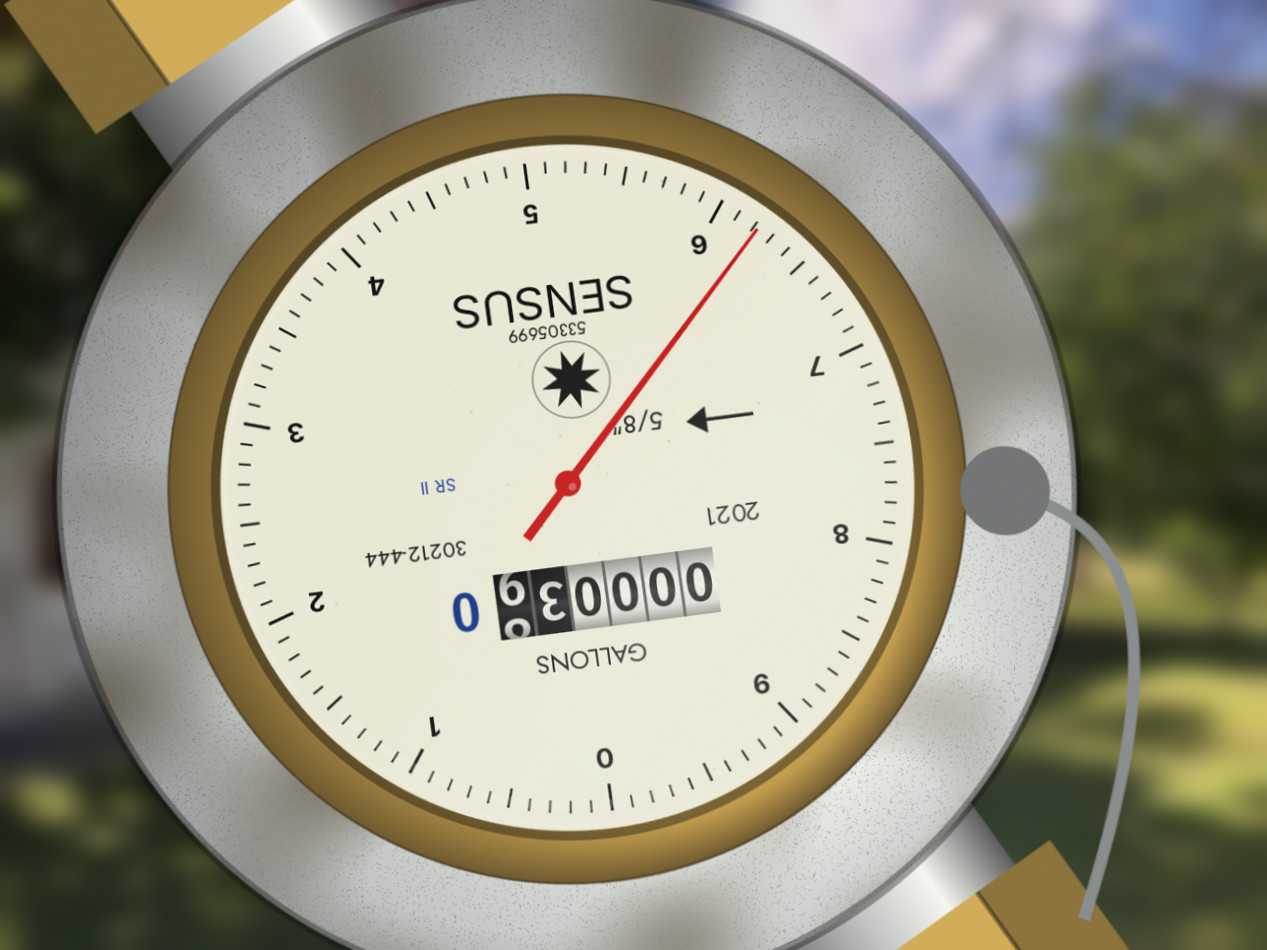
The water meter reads 386.2 gal
